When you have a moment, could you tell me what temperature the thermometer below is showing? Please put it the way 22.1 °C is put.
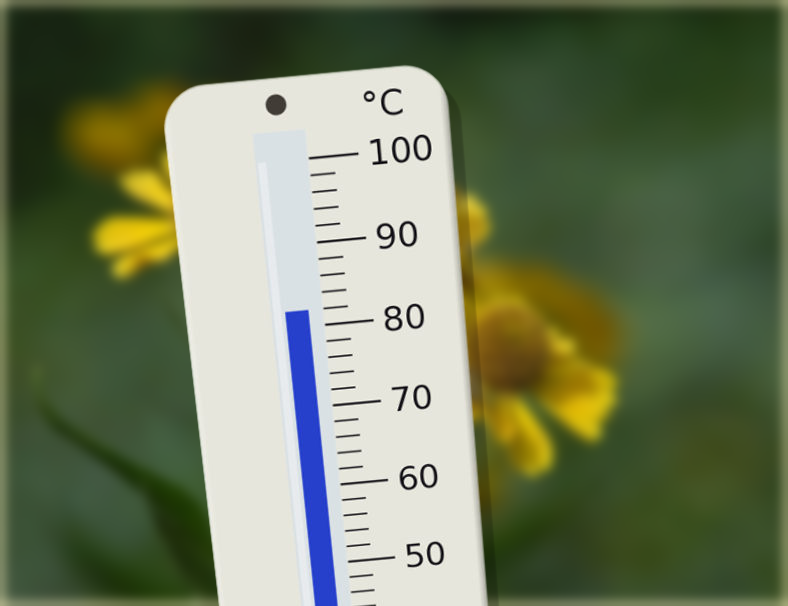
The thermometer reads 82 °C
